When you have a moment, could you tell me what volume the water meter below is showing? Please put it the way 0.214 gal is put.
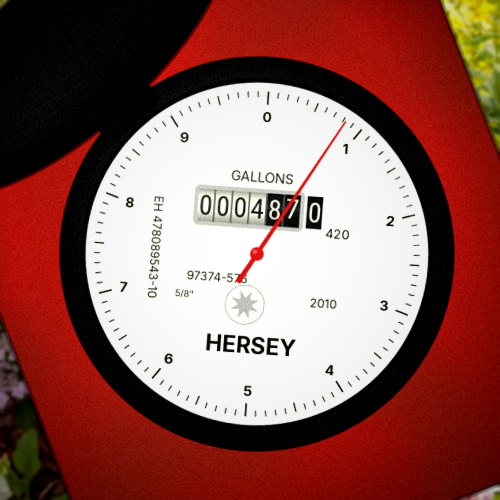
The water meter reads 4870.8 gal
